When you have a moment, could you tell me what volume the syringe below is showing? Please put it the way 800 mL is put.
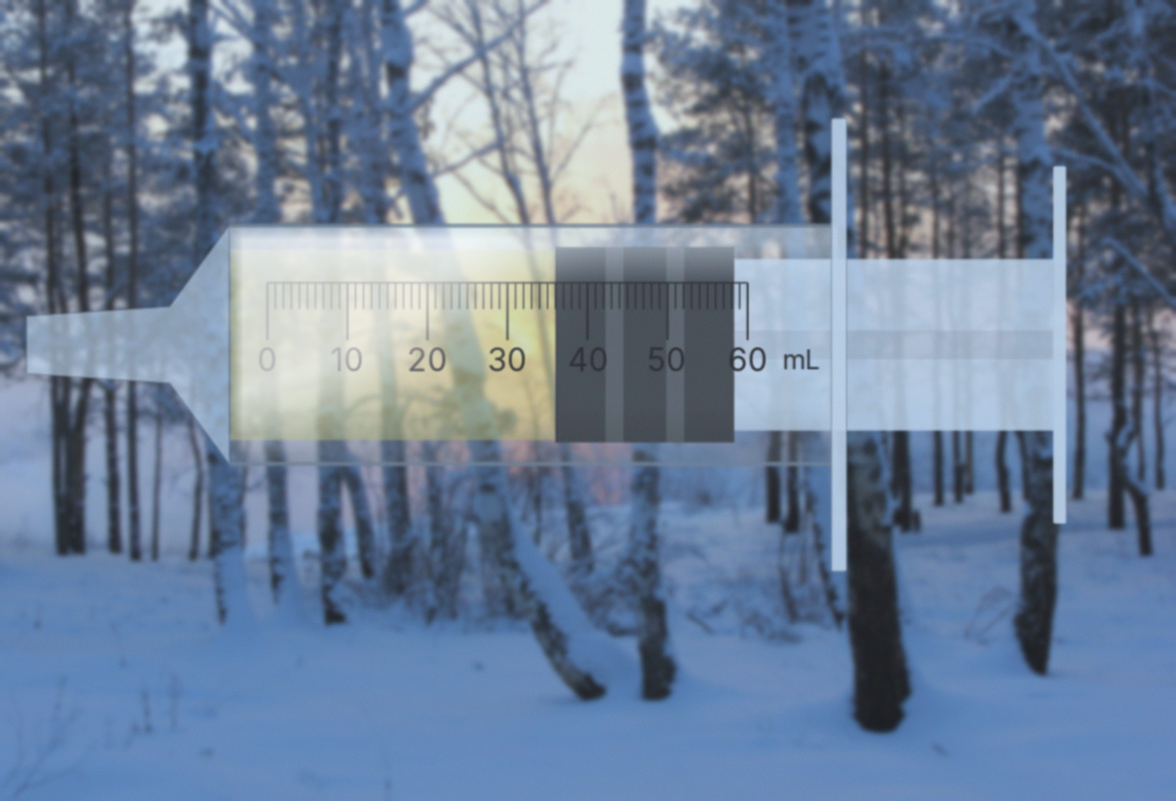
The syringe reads 36 mL
